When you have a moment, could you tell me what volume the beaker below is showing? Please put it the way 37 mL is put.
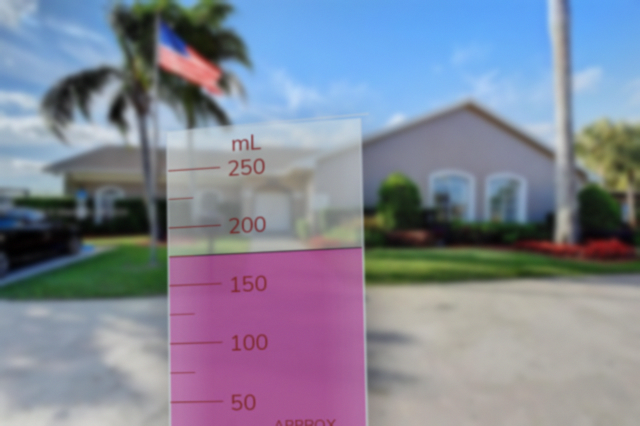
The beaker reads 175 mL
